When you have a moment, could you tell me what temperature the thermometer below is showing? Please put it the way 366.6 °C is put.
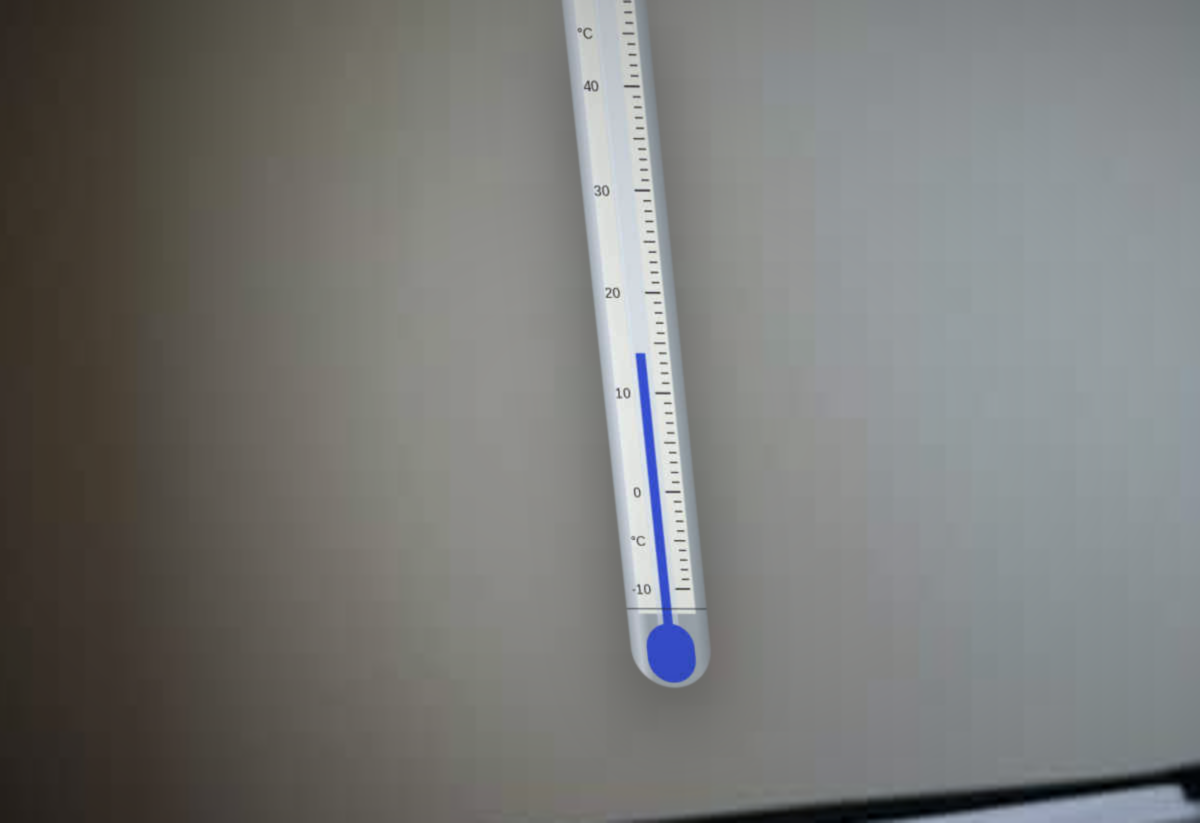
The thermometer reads 14 °C
